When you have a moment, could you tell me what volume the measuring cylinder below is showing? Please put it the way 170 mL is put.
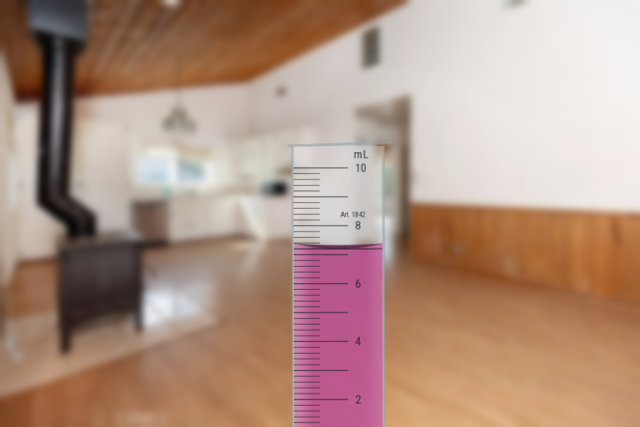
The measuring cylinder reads 7.2 mL
